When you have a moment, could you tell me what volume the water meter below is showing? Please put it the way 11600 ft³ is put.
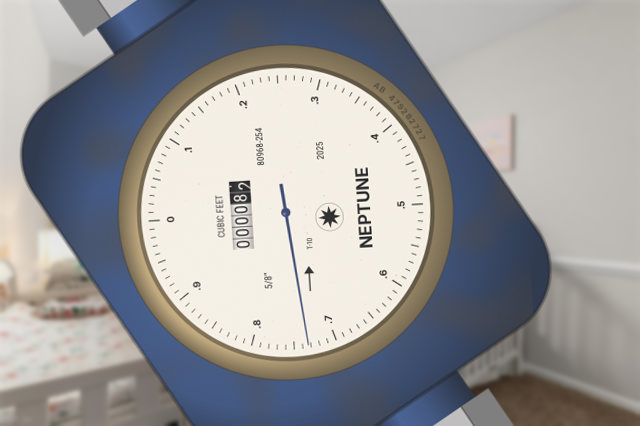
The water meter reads 81.73 ft³
